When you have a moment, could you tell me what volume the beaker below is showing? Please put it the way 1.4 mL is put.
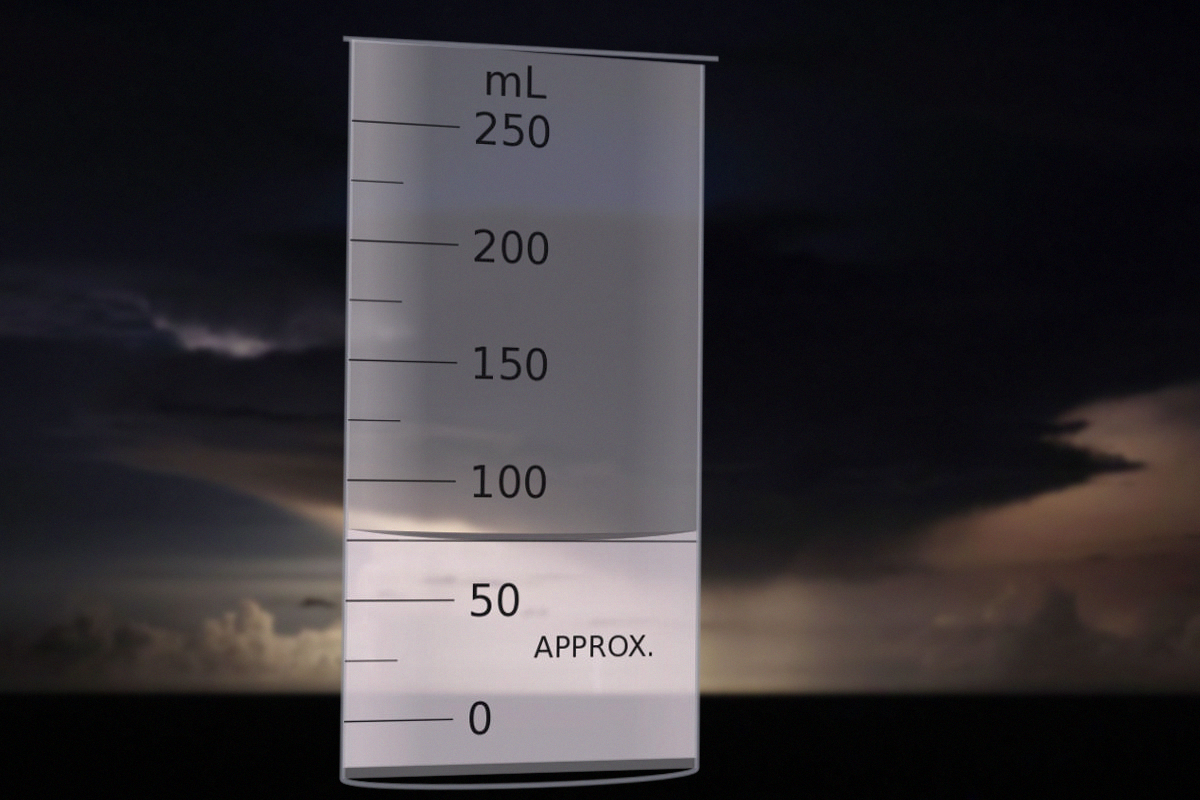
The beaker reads 75 mL
